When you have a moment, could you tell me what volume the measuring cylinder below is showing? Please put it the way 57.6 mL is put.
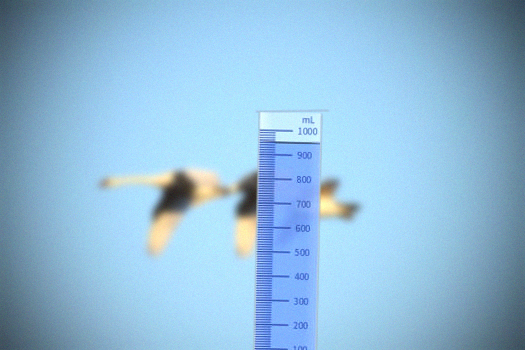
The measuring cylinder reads 950 mL
